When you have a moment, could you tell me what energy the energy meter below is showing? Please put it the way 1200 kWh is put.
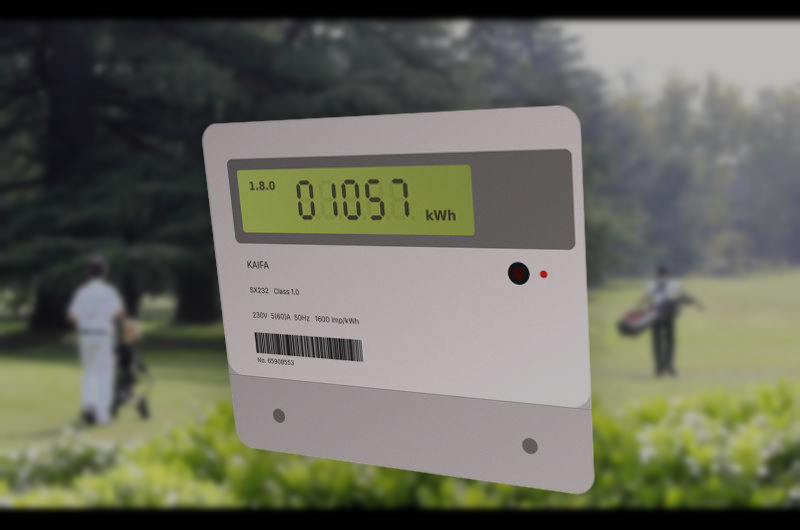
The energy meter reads 1057 kWh
